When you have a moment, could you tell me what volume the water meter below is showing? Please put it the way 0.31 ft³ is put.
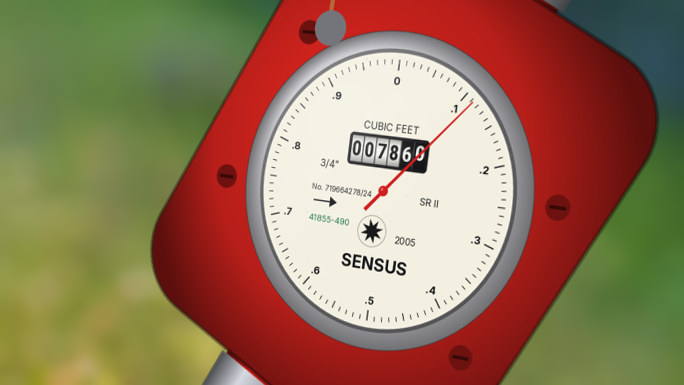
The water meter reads 7860.11 ft³
